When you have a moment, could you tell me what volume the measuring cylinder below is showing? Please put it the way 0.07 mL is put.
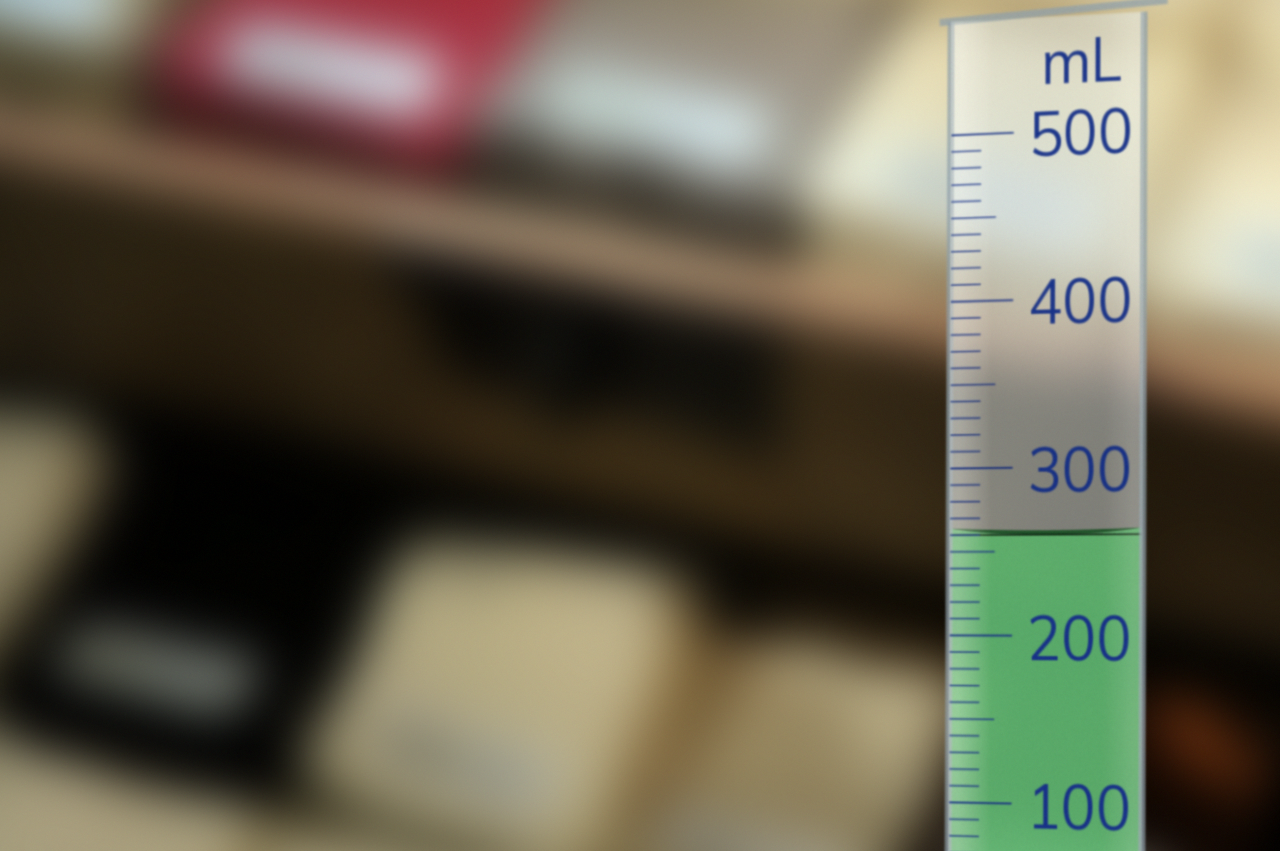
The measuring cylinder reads 260 mL
